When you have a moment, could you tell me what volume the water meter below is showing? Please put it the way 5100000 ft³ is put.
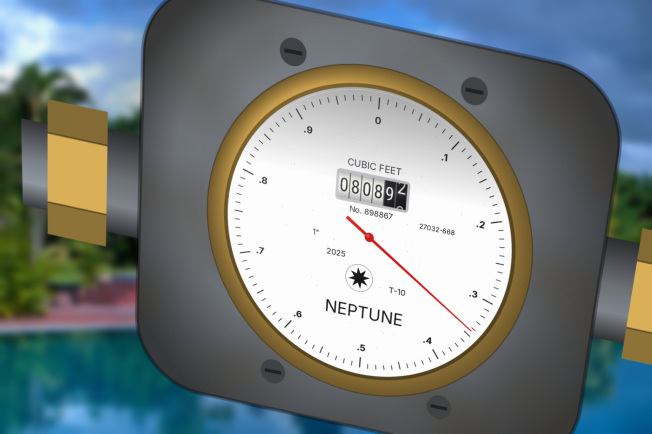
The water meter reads 80892.34 ft³
